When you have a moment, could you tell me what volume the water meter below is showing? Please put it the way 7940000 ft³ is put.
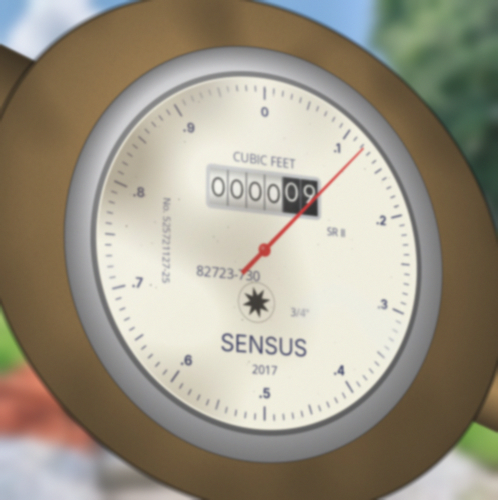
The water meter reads 9.12 ft³
